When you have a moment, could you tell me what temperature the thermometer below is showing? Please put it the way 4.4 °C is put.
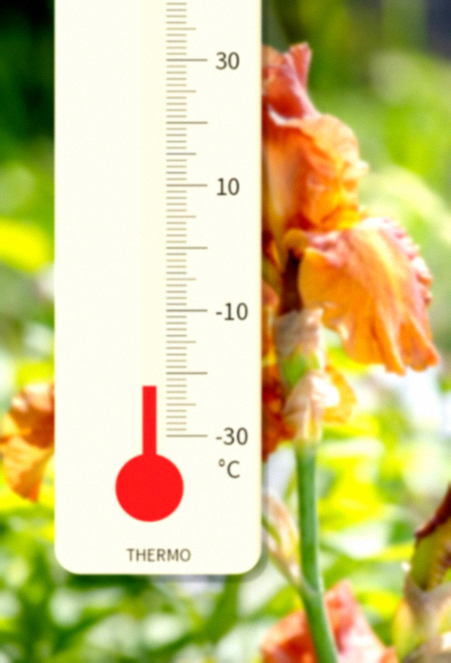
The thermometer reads -22 °C
